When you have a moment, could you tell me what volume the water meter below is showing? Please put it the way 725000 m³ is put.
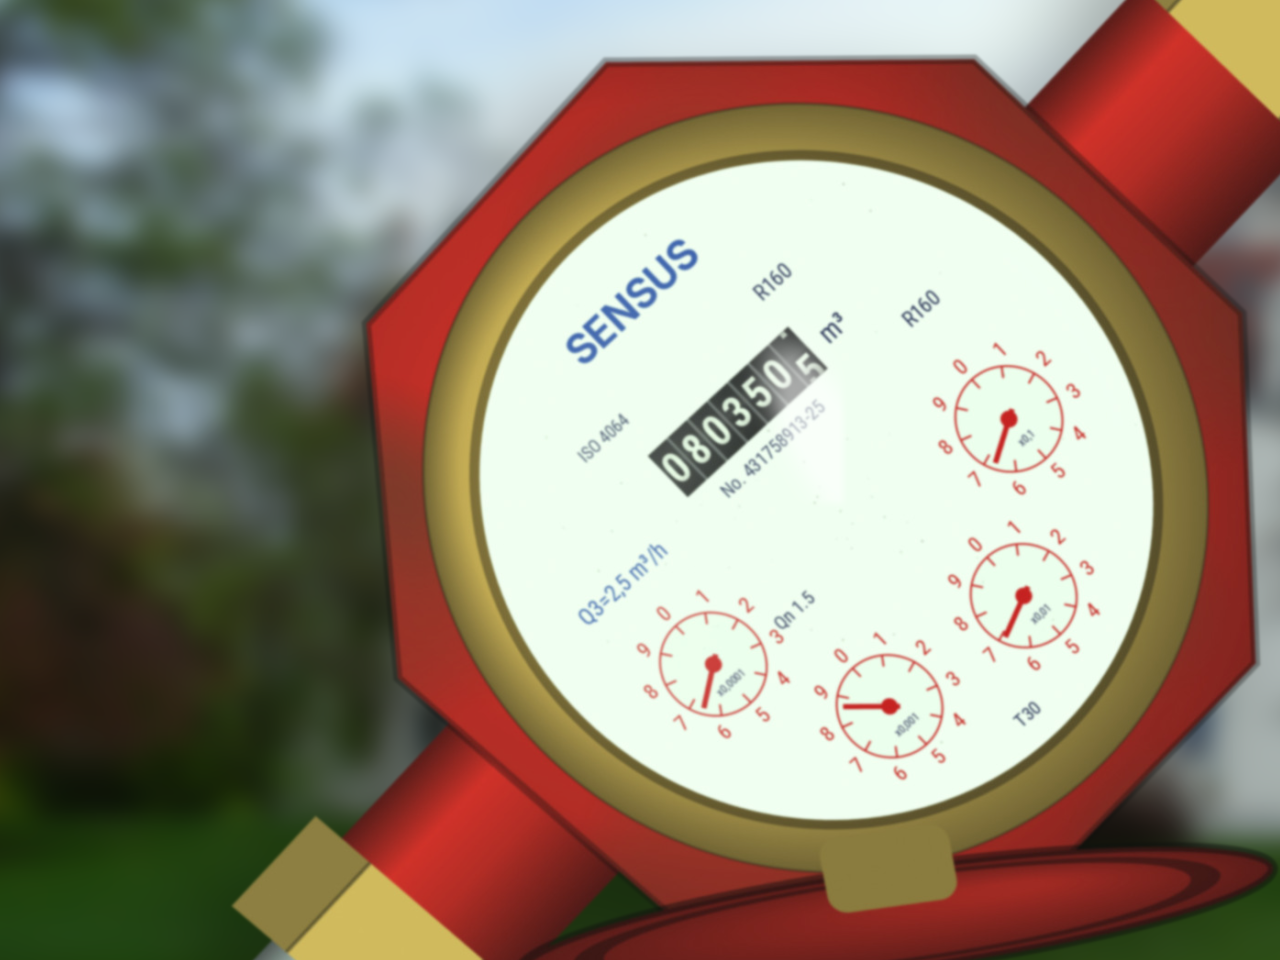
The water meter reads 803504.6686 m³
